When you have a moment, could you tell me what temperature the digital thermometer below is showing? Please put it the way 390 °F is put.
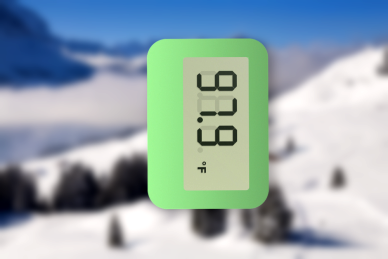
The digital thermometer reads 97.9 °F
